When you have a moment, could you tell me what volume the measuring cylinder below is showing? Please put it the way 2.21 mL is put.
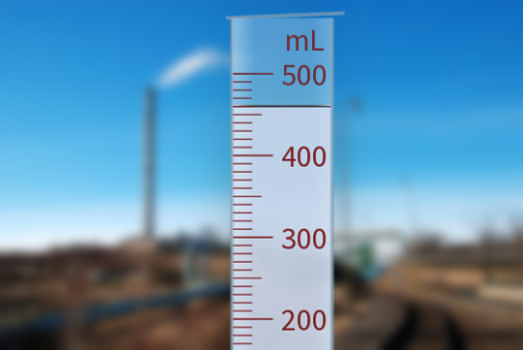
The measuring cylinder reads 460 mL
